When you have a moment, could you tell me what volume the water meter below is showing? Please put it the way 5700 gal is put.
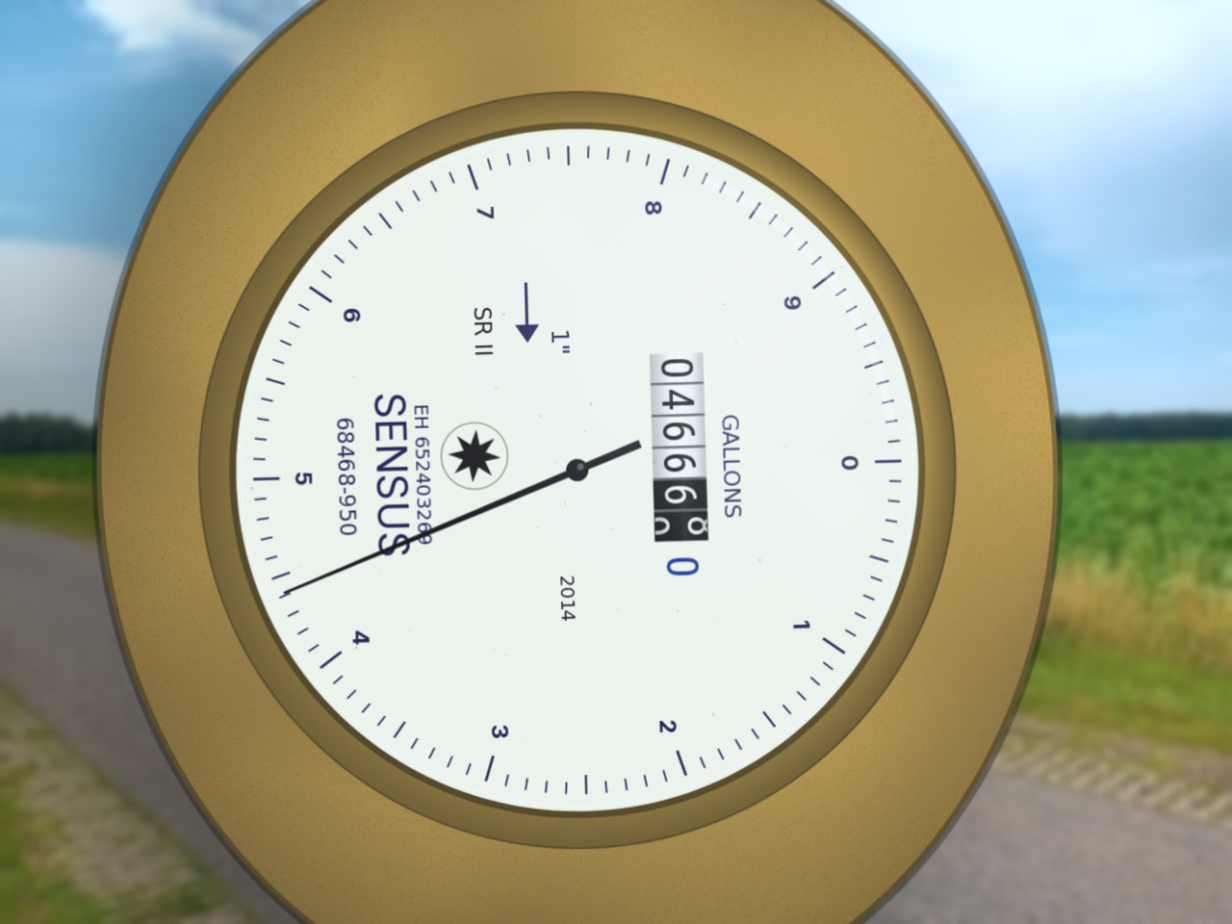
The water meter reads 466684.4 gal
